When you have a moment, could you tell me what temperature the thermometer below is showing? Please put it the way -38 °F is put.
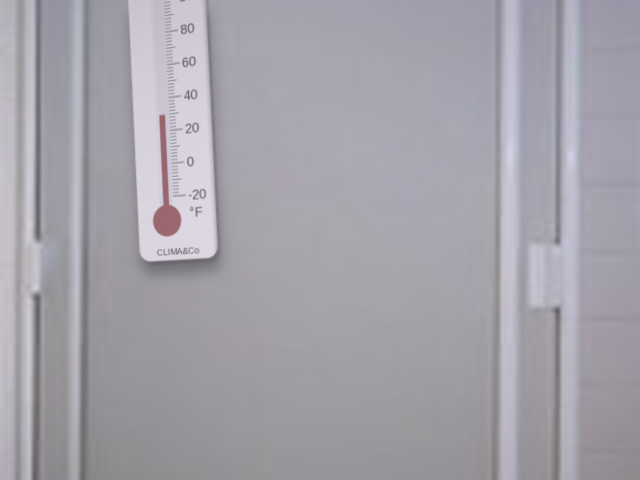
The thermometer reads 30 °F
